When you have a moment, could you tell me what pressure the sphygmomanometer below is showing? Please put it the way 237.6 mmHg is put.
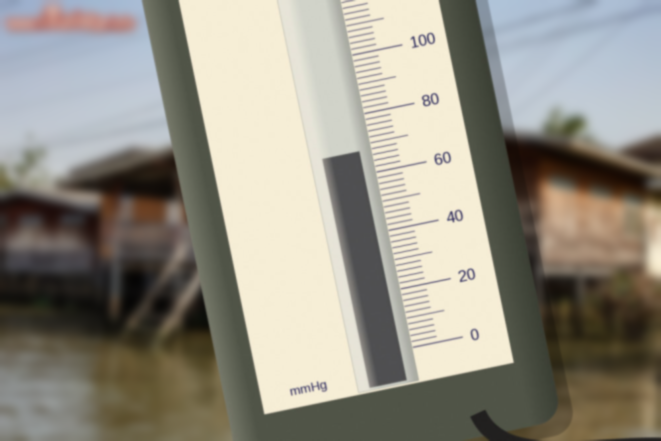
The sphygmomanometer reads 68 mmHg
